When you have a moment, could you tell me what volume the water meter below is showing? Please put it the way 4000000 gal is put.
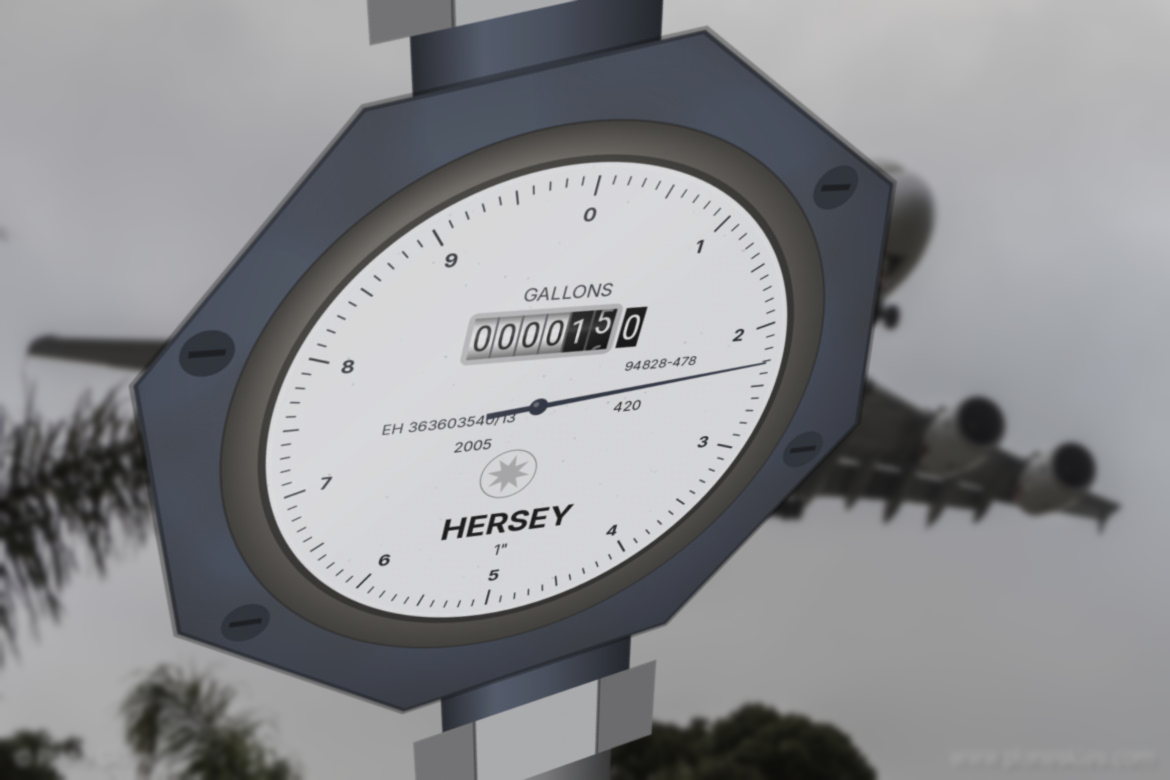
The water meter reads 152.3 gal
